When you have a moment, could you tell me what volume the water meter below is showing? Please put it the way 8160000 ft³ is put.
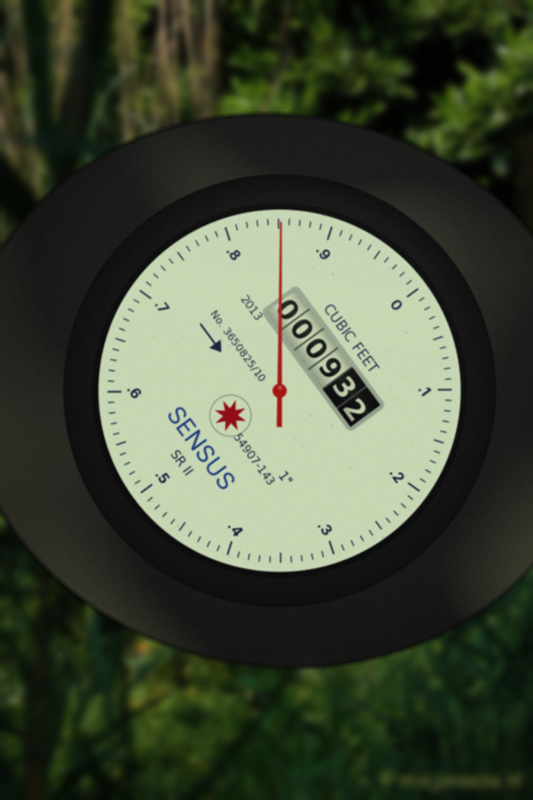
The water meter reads 931.85 ft³
